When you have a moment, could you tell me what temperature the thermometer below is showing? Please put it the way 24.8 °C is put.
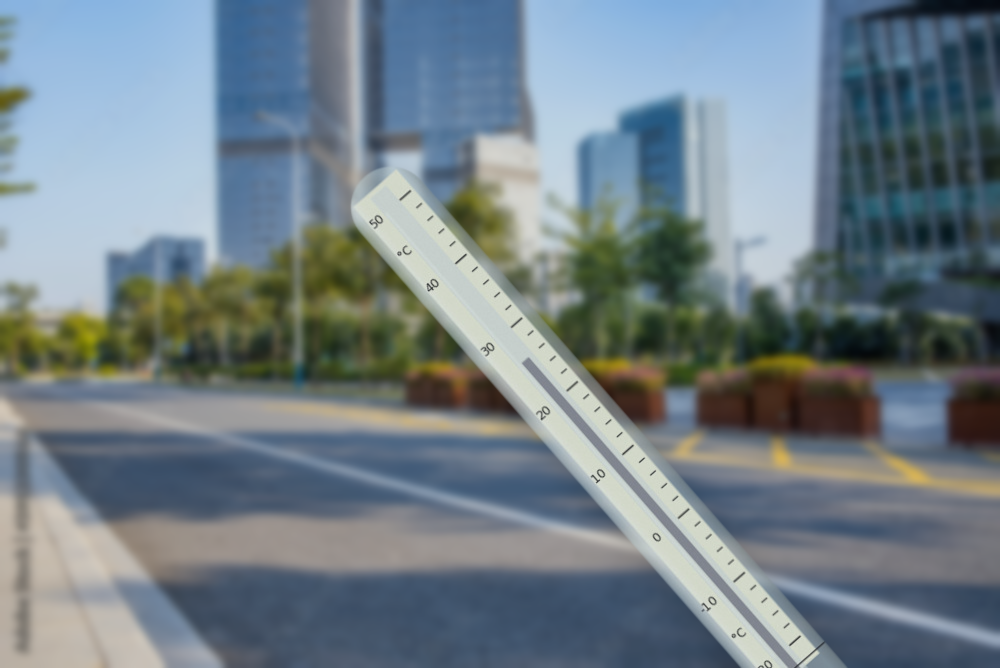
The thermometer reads 26 °C
